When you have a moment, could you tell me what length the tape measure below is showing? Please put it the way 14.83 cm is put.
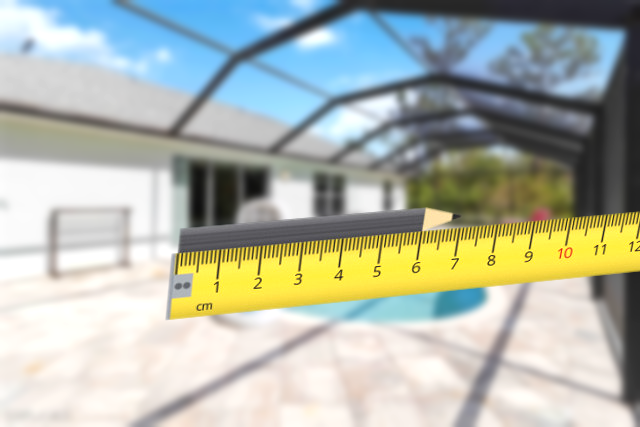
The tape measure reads 7 cm
